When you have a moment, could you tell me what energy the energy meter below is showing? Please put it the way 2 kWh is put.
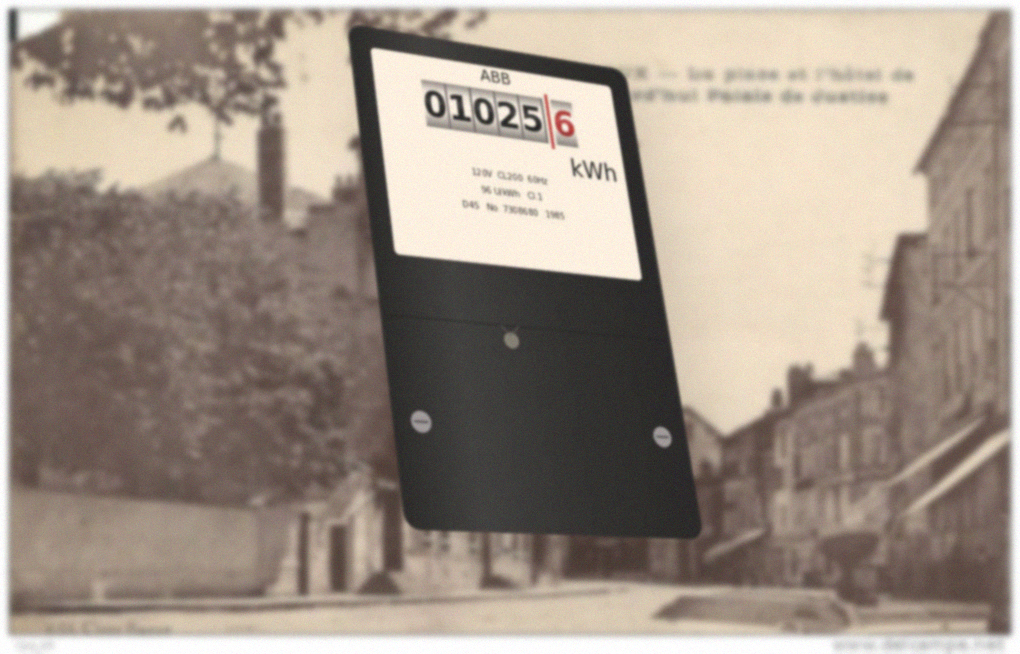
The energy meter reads 1025.6 kWh
